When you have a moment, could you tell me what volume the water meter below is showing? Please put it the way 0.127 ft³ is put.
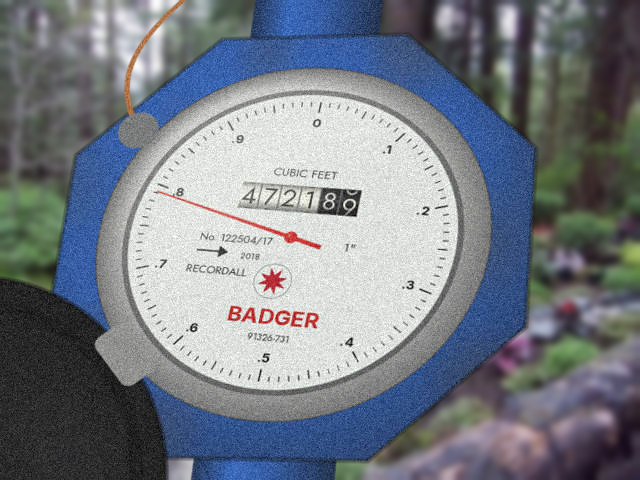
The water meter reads 472188.79 ft³
